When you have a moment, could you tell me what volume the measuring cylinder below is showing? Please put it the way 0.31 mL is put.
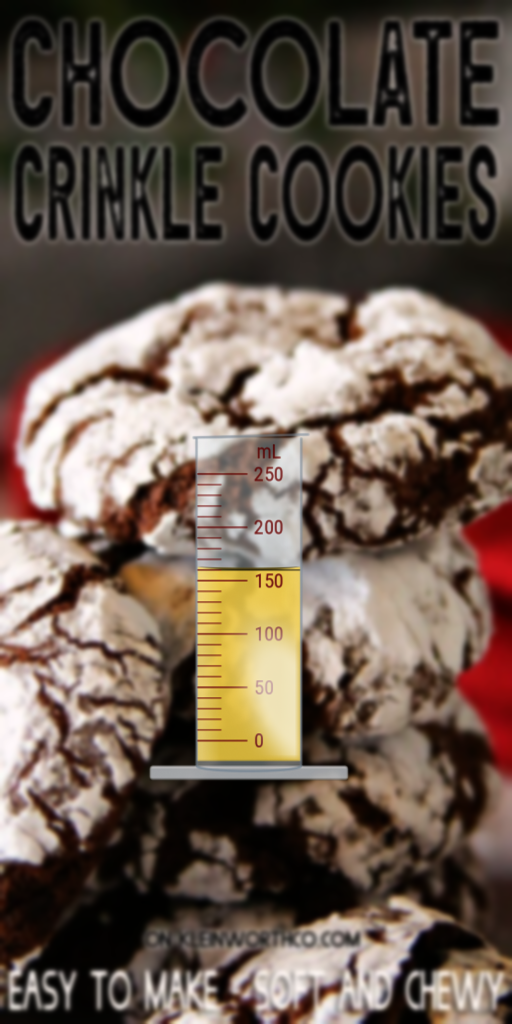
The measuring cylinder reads 160 mL
